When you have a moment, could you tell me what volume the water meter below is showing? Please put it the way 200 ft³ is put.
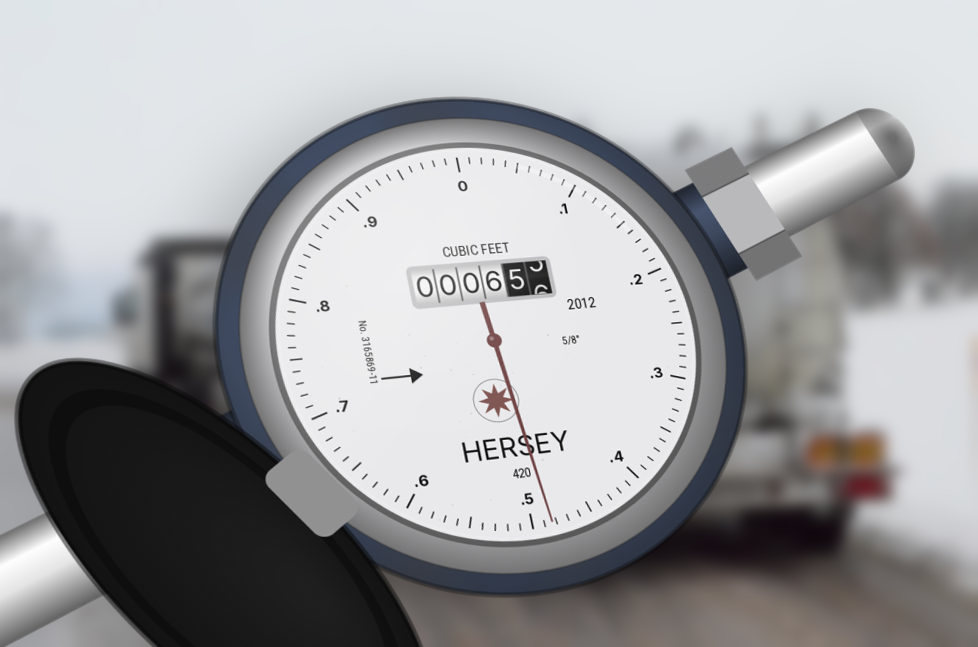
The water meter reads 655.48 ft³
